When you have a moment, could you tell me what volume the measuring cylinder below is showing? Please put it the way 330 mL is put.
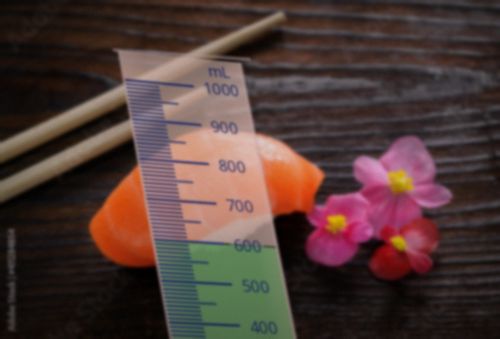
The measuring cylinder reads 600 mL
